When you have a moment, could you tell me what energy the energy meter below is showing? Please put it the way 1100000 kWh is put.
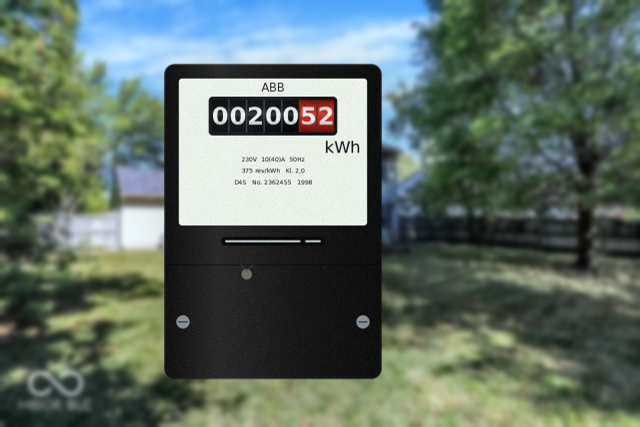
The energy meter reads 200.52 kWh
